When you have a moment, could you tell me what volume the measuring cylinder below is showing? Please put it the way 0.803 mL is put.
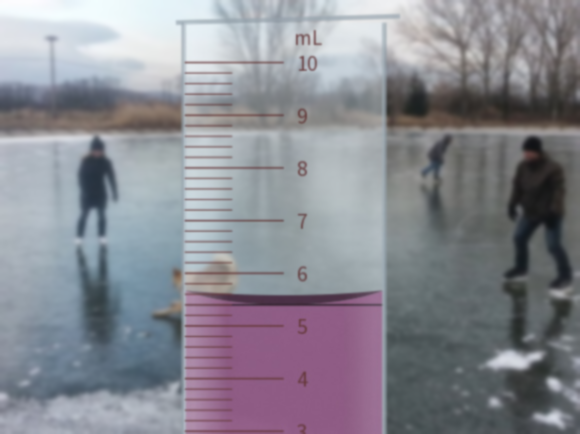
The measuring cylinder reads 5.4 mL
